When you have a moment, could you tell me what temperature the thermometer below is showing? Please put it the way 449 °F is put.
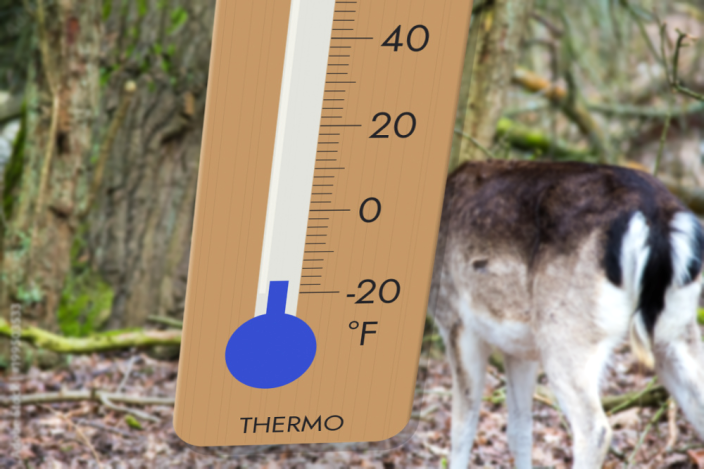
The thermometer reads -17 °F
